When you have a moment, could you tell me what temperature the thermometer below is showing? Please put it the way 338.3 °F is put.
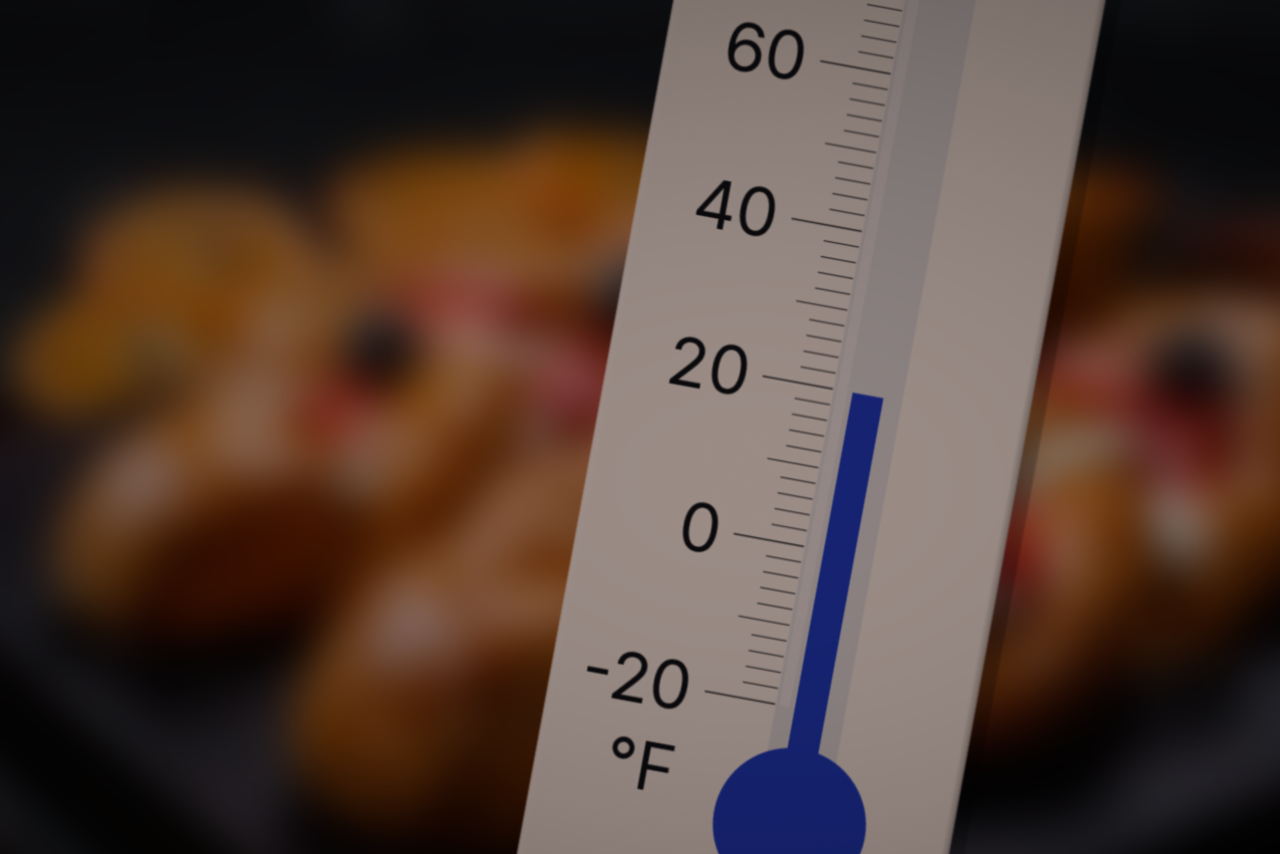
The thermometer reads 20 °F
